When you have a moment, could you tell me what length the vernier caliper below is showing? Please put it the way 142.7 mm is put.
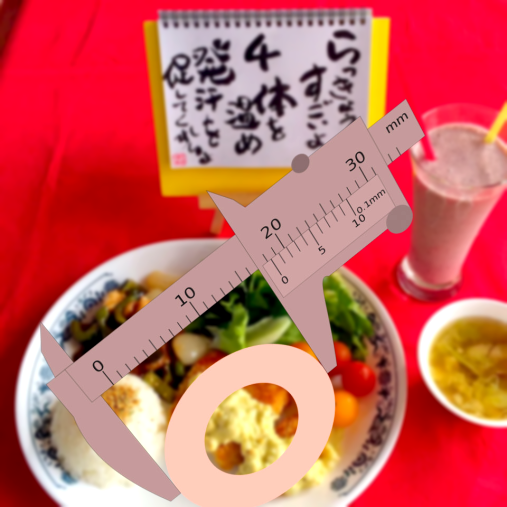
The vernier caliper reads 18.4 mm
